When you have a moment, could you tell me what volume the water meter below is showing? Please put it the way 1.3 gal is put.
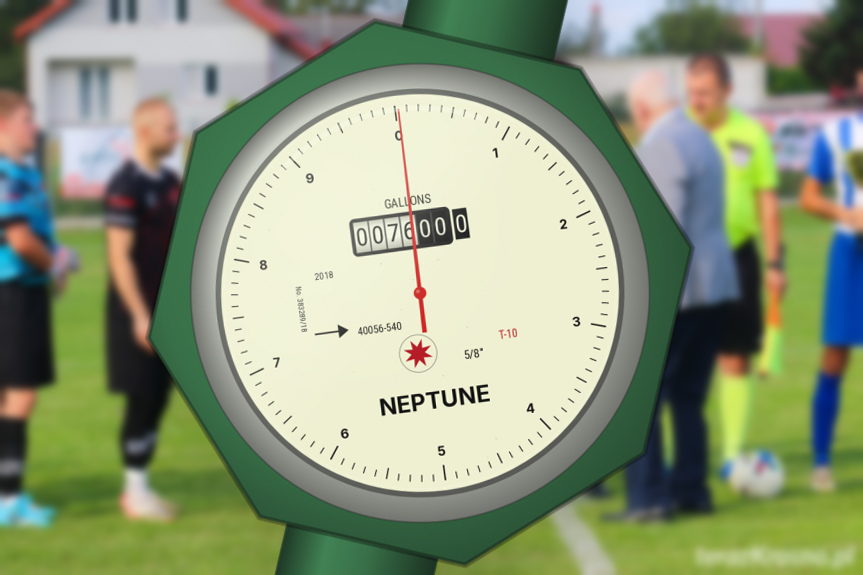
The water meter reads 76000.0 gal
